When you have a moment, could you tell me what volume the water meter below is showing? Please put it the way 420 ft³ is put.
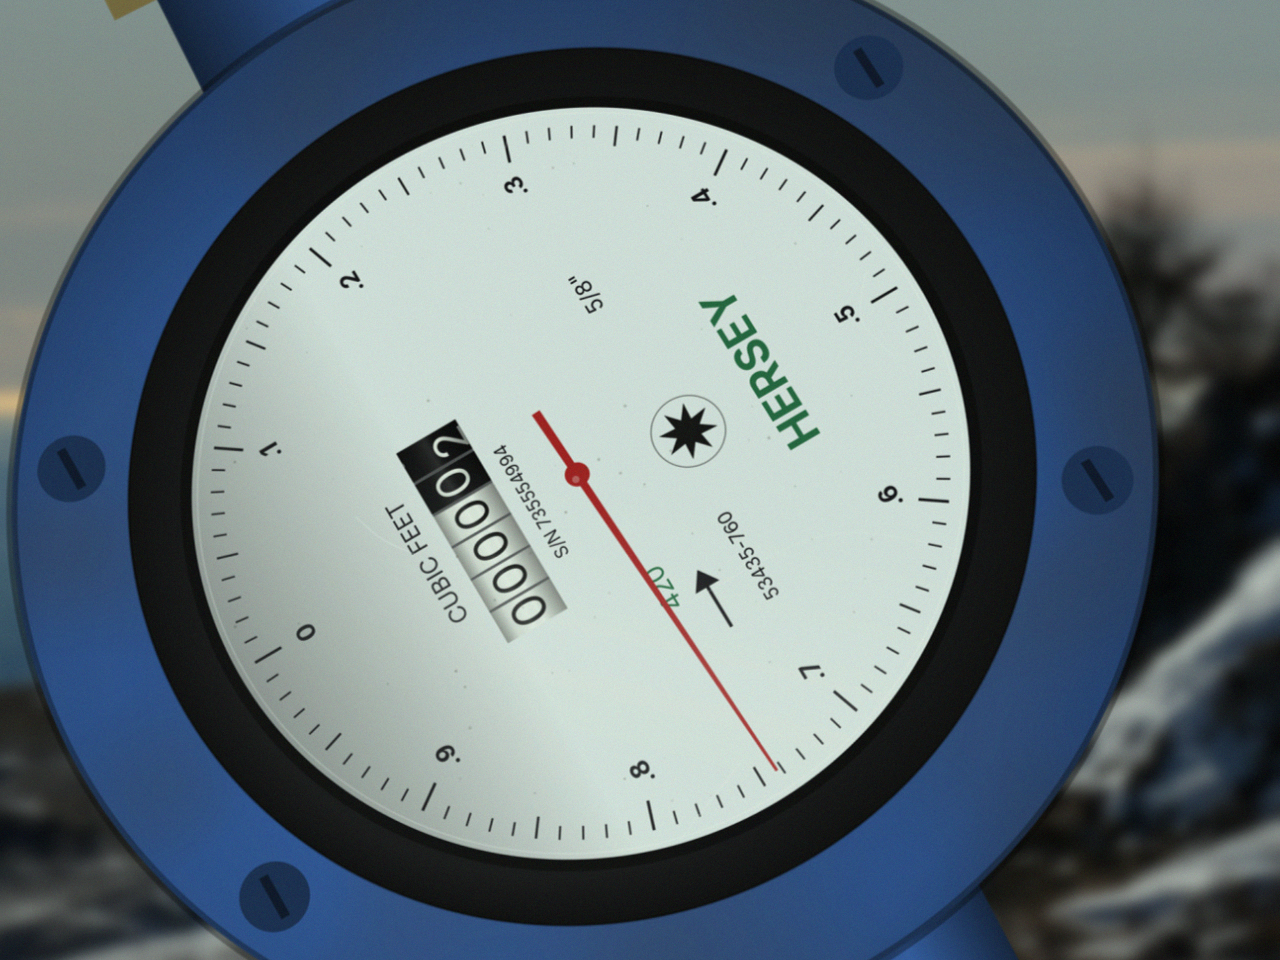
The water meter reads 1.74 ft³
